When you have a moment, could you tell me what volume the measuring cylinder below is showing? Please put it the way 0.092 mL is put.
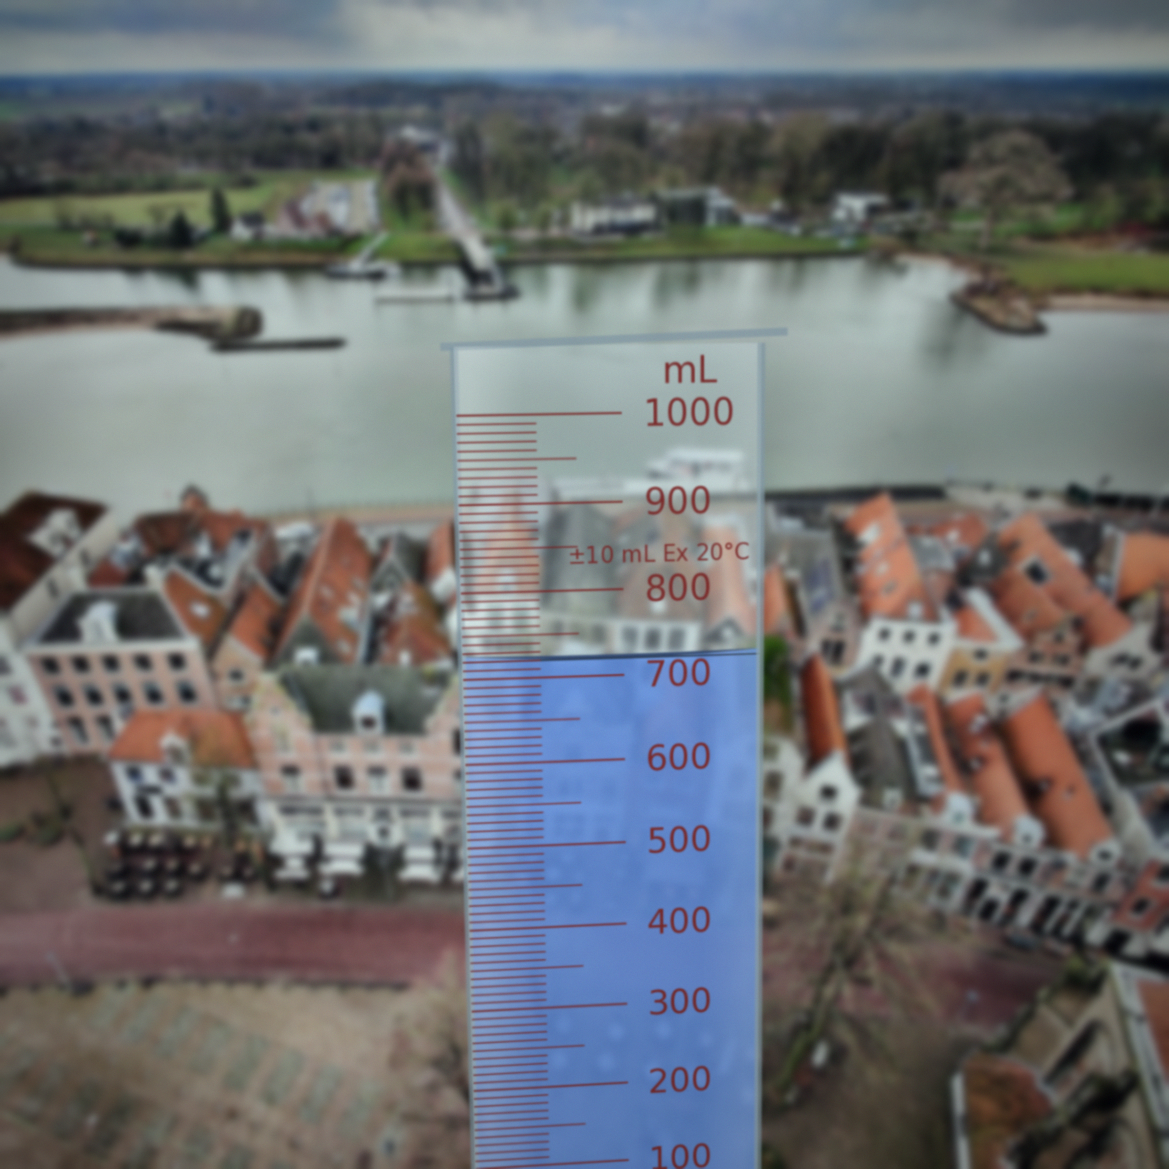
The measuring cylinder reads 720 mL
